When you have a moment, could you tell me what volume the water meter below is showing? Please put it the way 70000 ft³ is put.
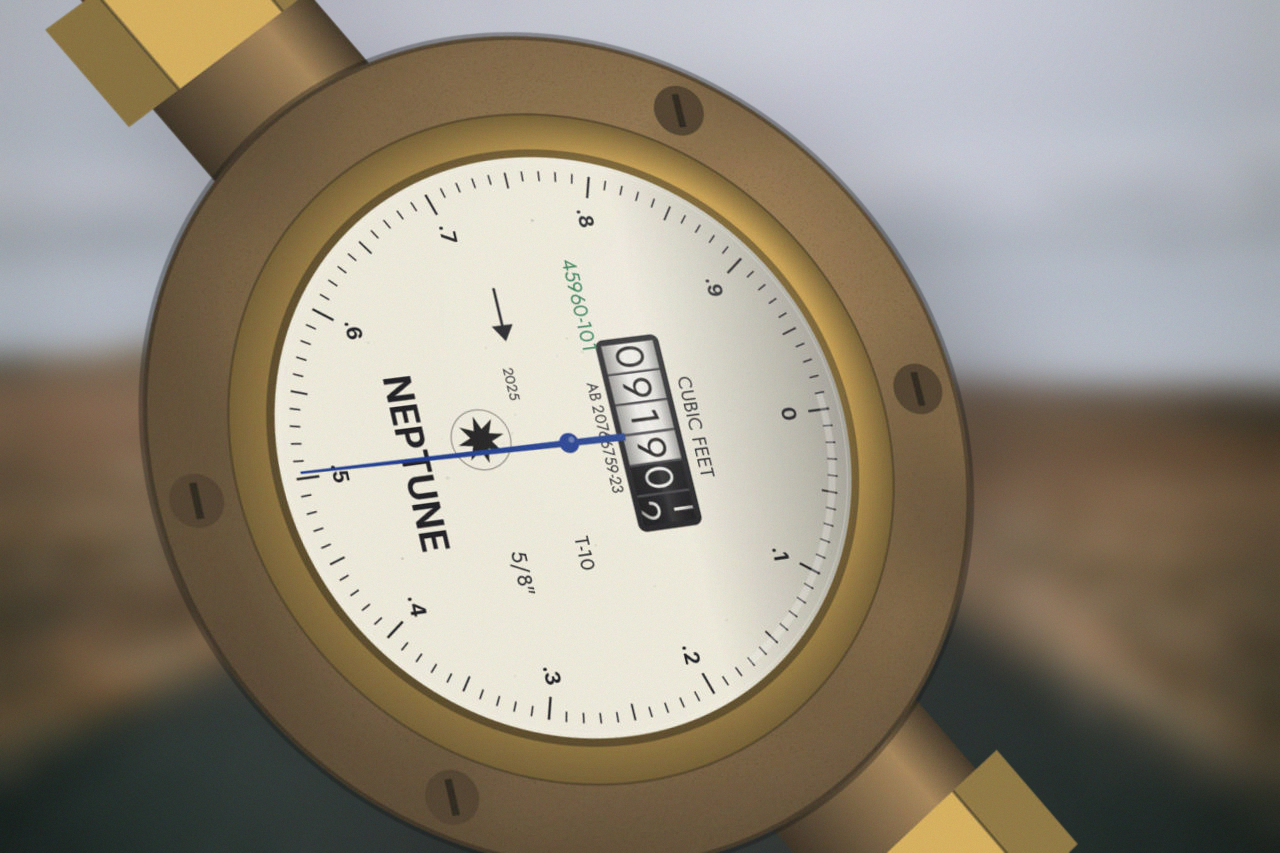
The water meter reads 91901.50 ft³
